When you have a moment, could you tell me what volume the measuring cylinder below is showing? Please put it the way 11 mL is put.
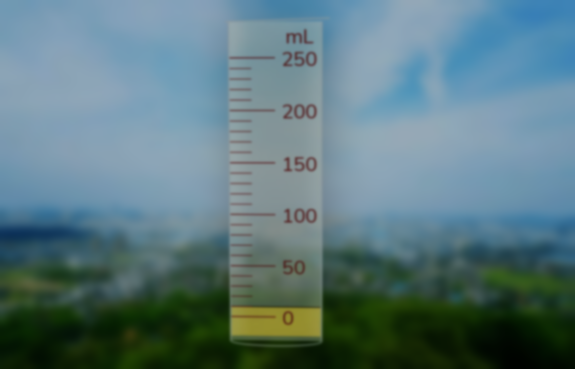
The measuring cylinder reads 10 mL
